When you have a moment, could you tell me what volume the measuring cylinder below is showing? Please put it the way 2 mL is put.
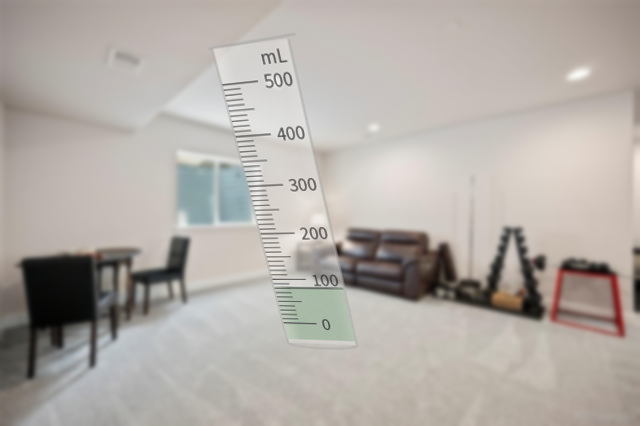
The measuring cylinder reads 80 mL
